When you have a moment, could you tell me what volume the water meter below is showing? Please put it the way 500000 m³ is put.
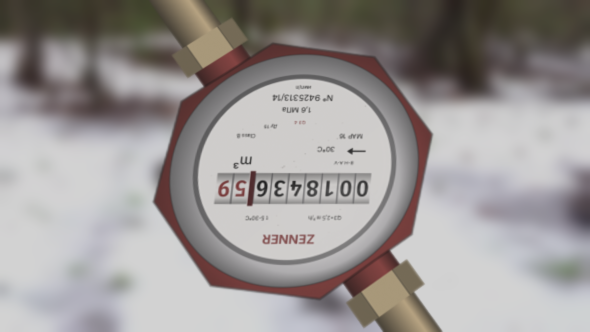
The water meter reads 18436.59 m³
